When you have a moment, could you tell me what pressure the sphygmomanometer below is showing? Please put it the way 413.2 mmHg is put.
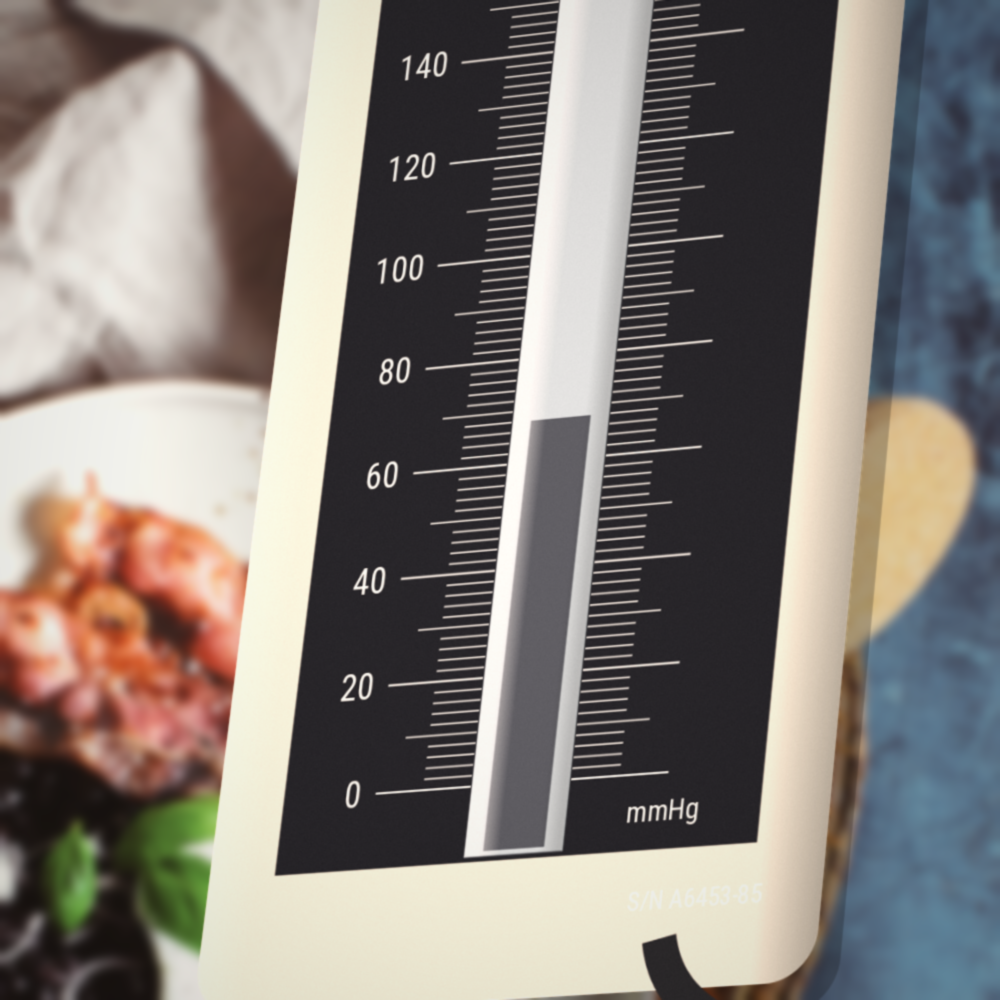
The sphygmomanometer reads 68 mmHg
